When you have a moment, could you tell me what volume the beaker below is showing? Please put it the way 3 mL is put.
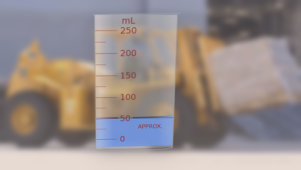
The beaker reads 50 mL
